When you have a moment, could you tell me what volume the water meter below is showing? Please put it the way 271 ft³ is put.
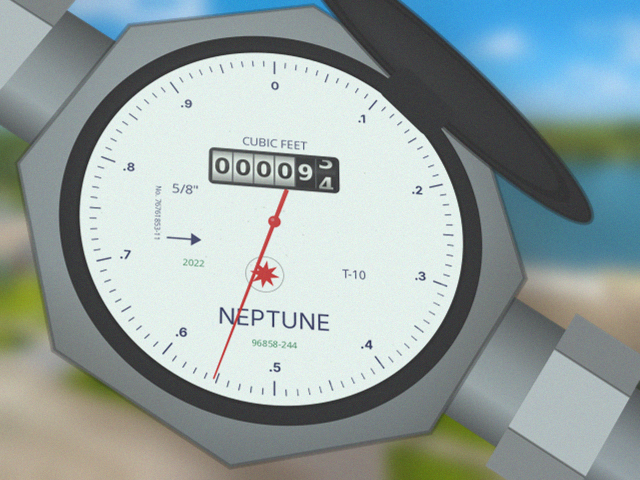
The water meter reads 93.55 ft³
